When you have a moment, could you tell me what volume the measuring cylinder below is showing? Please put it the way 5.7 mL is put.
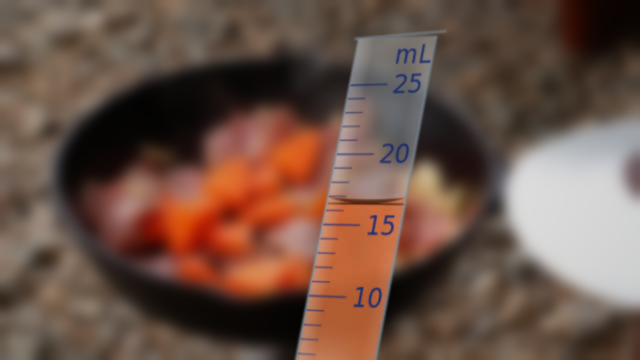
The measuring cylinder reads 16.5 mL
